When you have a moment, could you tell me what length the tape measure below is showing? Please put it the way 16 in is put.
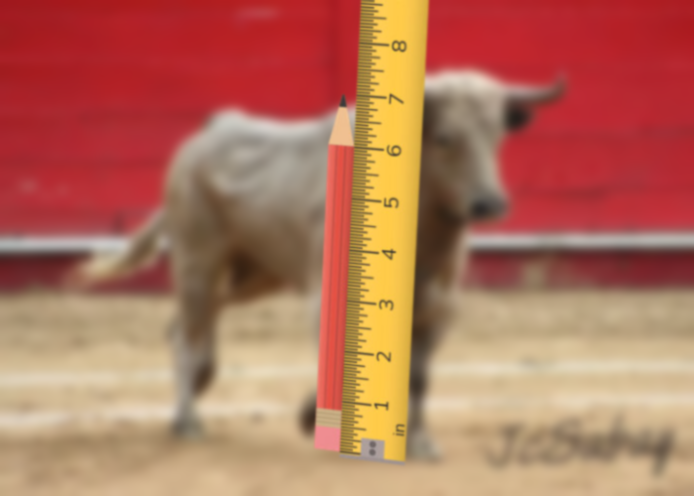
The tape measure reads 7 in
